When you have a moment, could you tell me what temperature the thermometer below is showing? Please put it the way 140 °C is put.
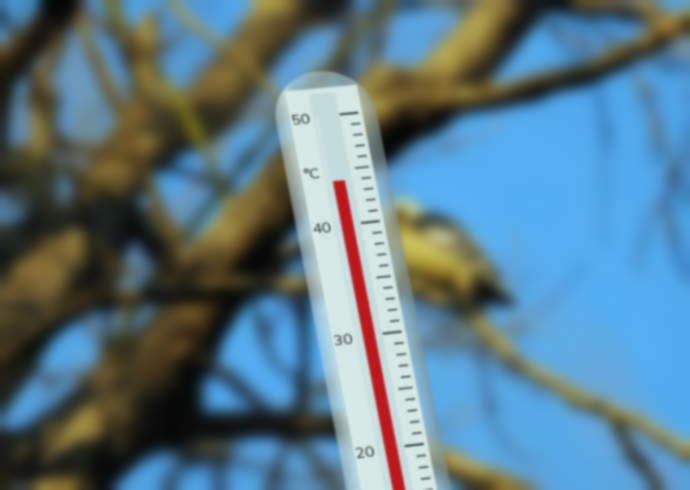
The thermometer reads 44 °C
